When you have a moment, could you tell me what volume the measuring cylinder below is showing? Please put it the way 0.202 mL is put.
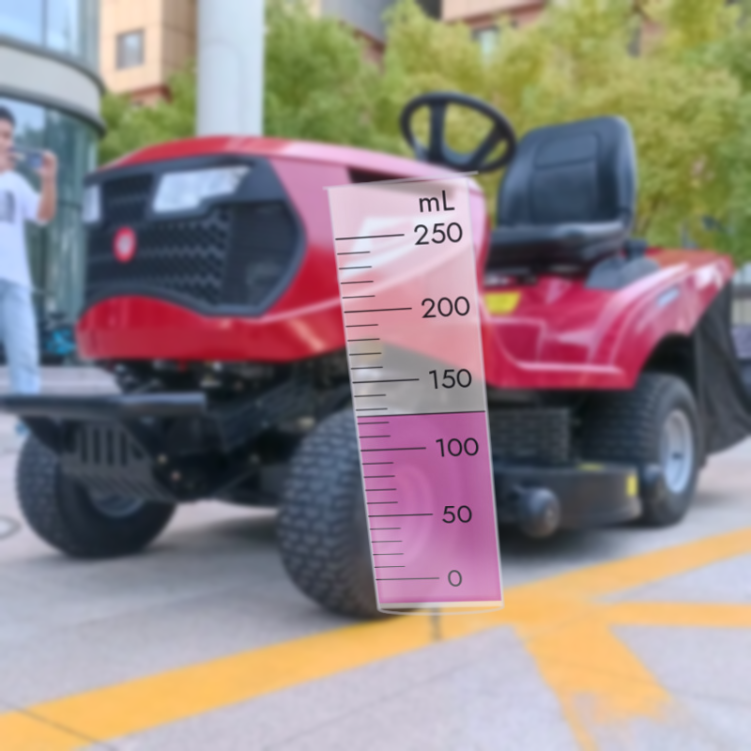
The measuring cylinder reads 125 mL
